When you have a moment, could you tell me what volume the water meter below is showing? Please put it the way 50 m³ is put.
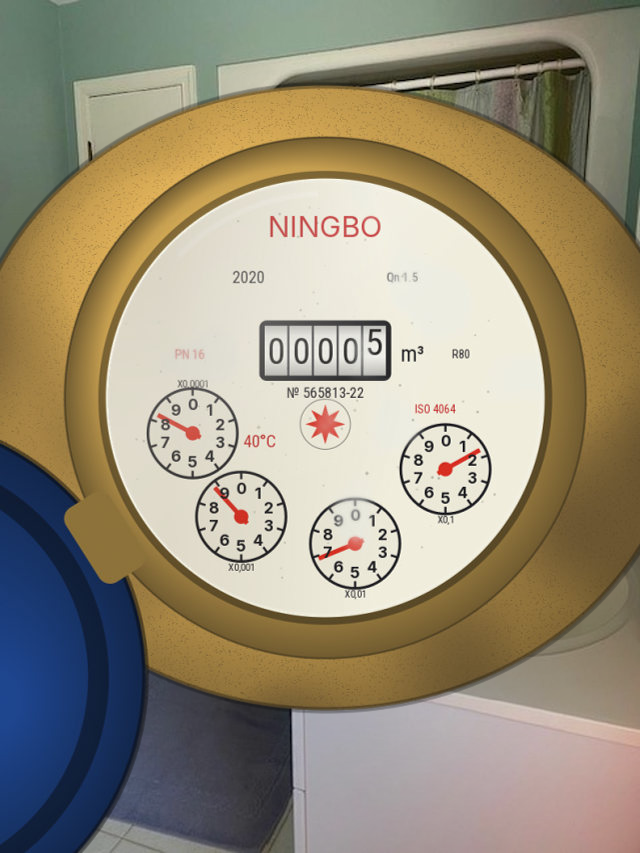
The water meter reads 5.1688 m³
